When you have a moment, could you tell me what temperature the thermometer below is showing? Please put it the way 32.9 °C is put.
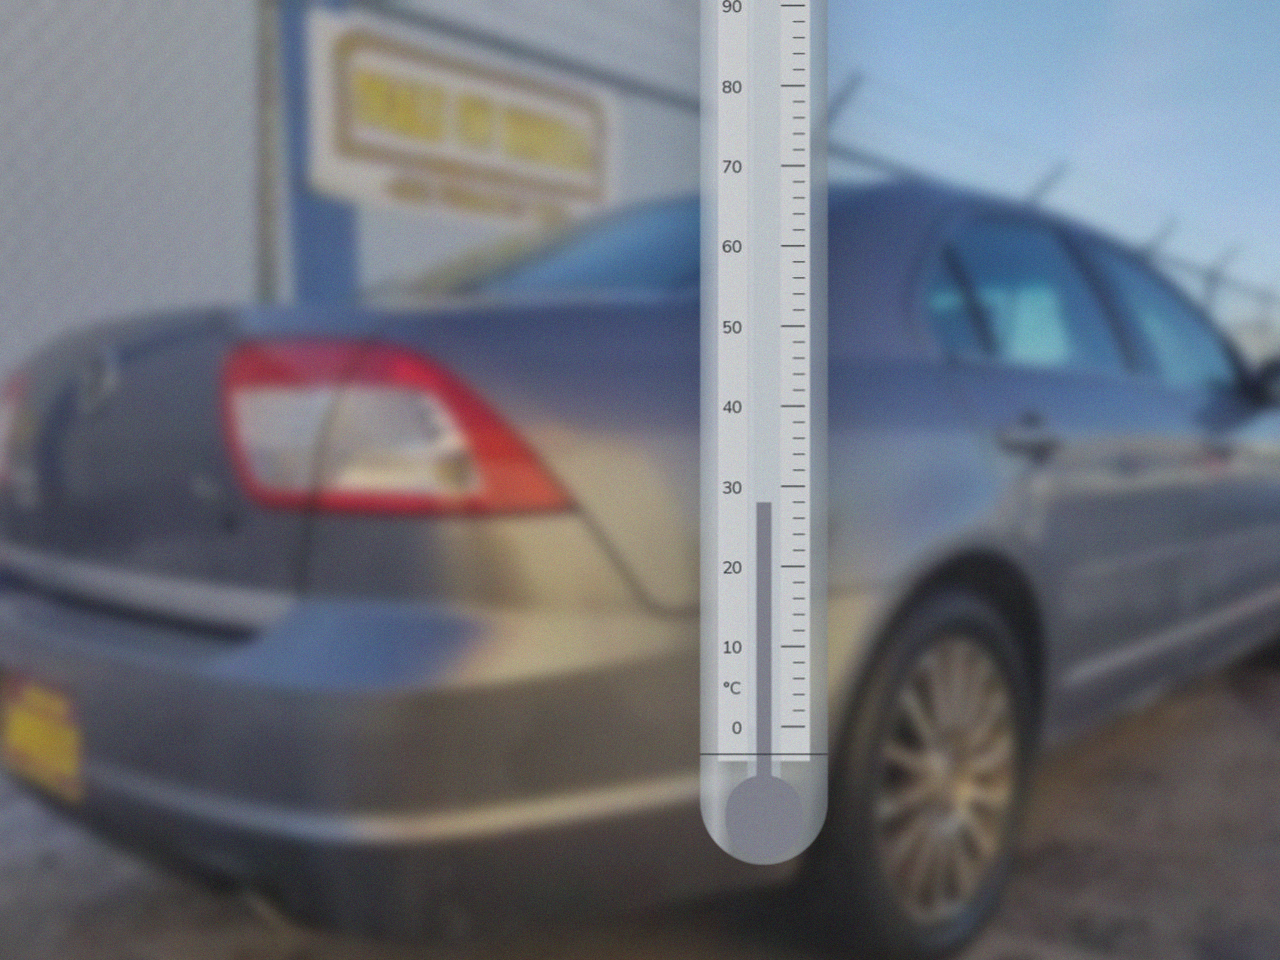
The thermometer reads 28 °C
